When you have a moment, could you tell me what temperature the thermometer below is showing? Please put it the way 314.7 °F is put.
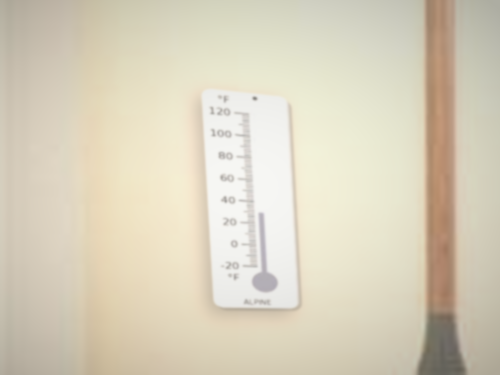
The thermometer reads 30 °F
